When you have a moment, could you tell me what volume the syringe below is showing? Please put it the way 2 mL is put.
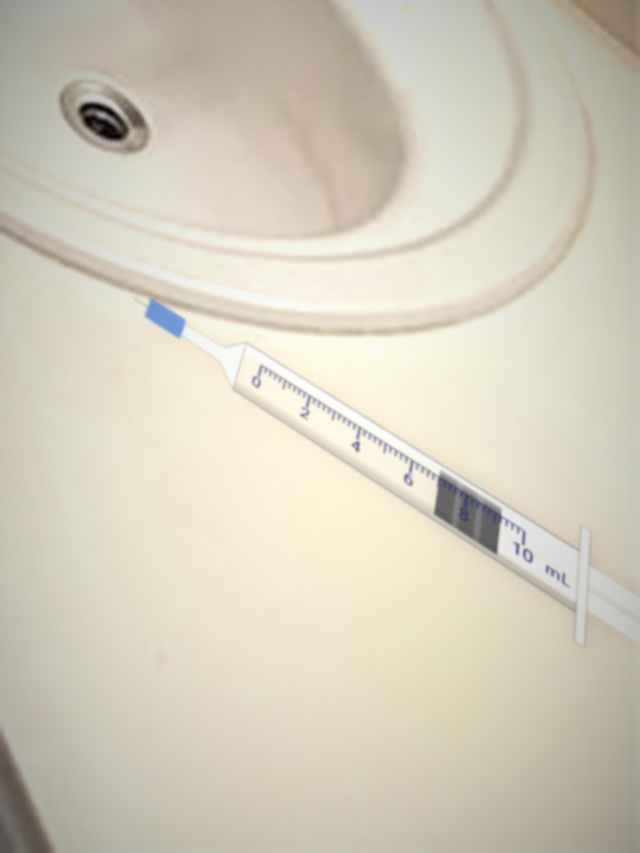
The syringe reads 7 mL
